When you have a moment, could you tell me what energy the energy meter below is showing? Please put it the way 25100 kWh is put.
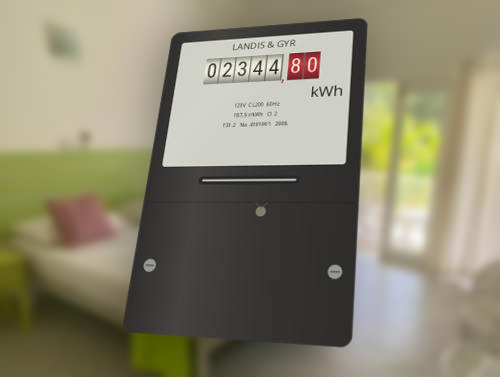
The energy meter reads 2344.80 kWh
